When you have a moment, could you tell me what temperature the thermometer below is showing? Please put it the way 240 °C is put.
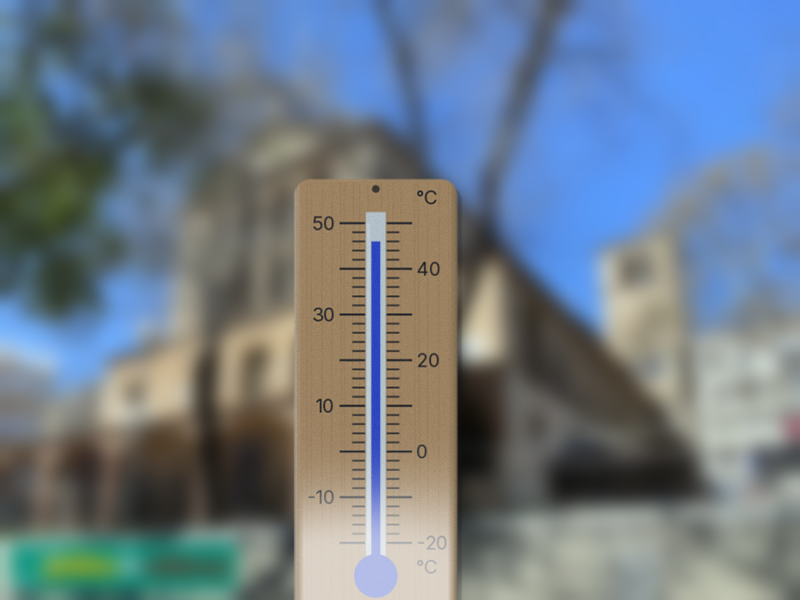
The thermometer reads 46 °C
